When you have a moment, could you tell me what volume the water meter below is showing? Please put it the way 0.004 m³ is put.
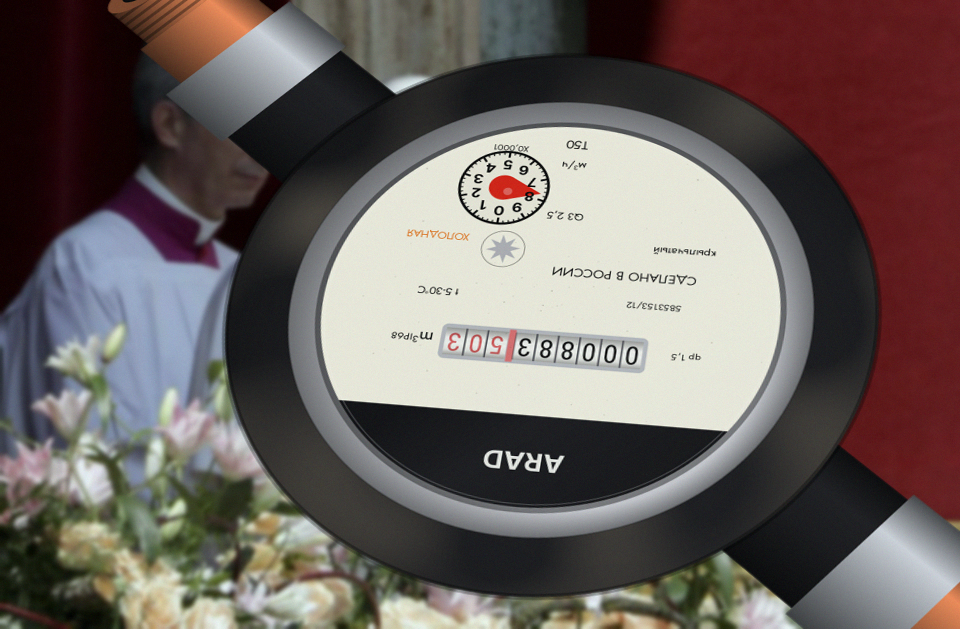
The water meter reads 883.5037 m³
